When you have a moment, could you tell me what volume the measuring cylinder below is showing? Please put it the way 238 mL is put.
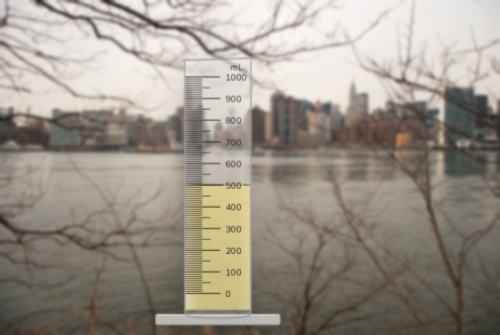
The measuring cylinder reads 500 mL
